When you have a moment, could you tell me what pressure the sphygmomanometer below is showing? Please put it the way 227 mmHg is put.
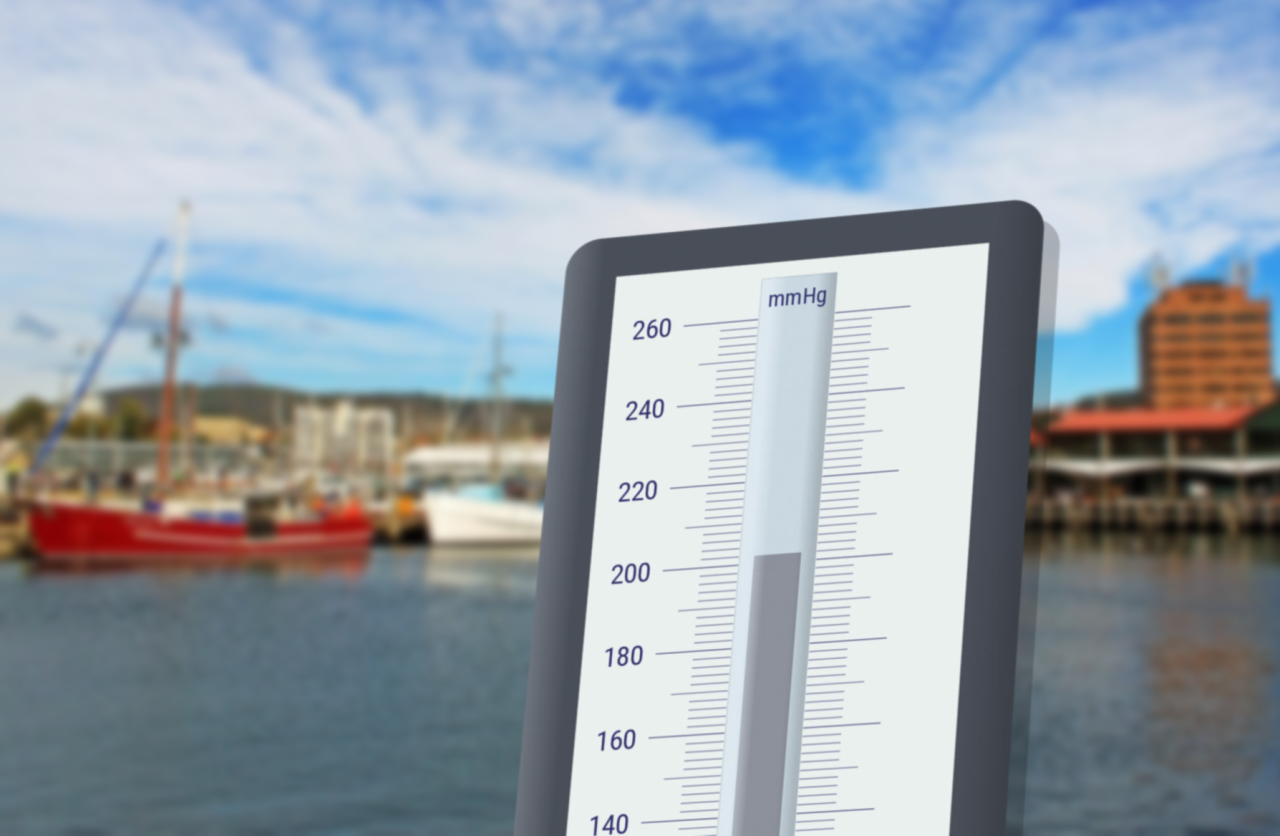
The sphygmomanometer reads 202 mmHg
